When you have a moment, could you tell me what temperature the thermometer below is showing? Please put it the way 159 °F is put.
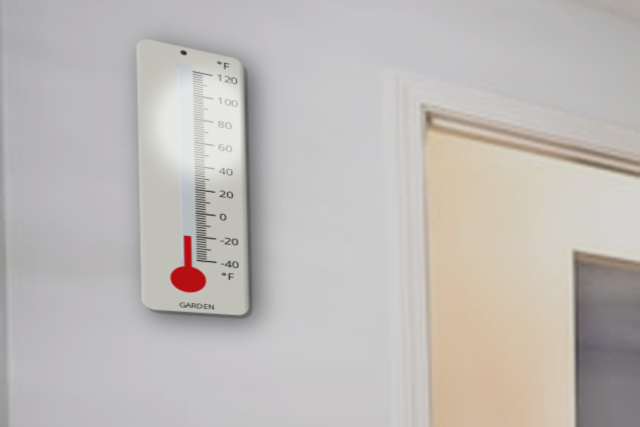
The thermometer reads -20 °F
